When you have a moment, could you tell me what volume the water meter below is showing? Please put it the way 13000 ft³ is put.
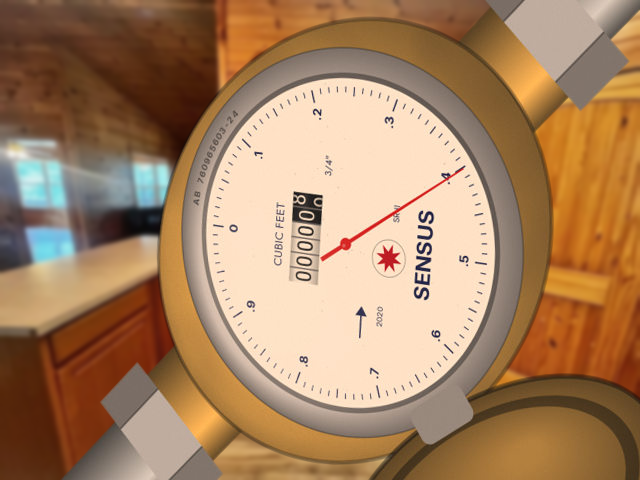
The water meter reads 8.40 ft³
